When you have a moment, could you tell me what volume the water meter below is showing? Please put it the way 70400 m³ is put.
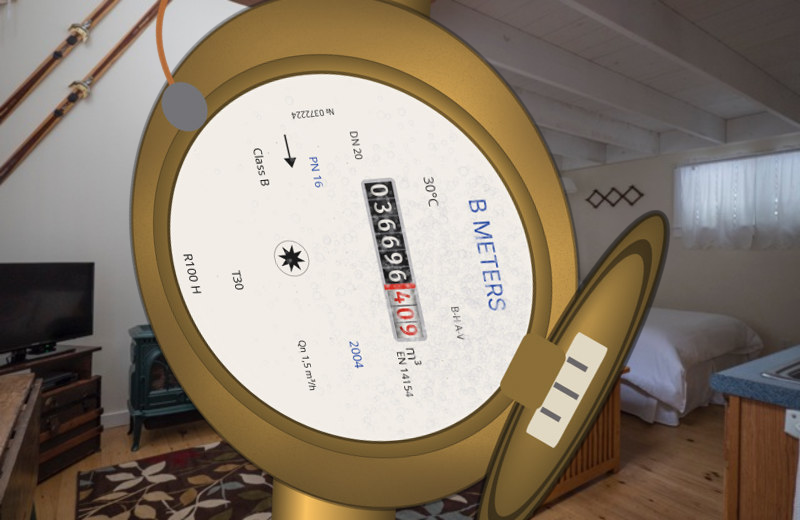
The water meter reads 36696.409 m³
